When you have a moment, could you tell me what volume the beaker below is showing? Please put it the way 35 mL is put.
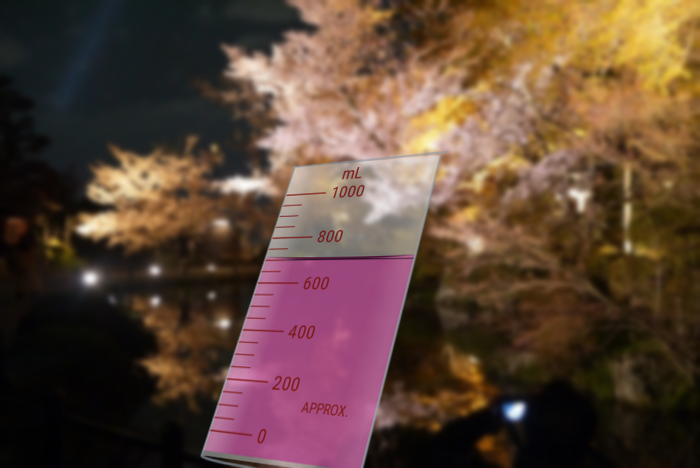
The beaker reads 700 mL
